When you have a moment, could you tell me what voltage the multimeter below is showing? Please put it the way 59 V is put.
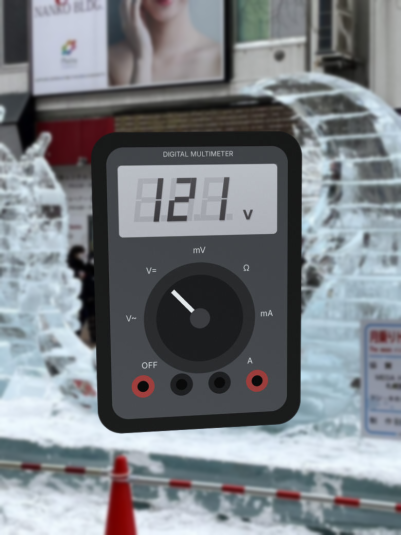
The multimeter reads 121 V
